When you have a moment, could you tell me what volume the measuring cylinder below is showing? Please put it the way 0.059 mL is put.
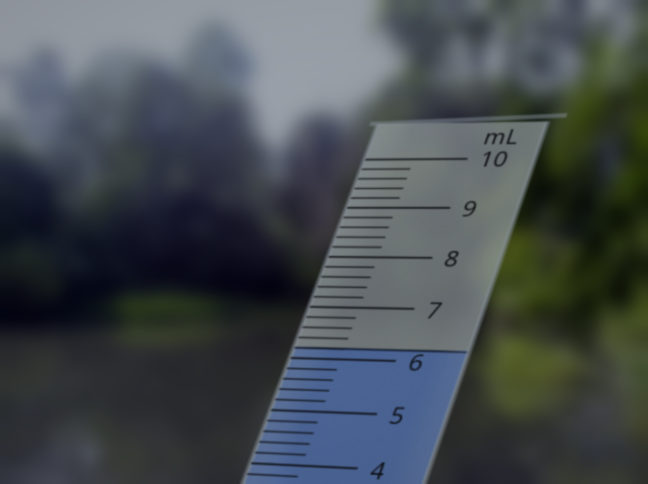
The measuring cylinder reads 6.2 mL
